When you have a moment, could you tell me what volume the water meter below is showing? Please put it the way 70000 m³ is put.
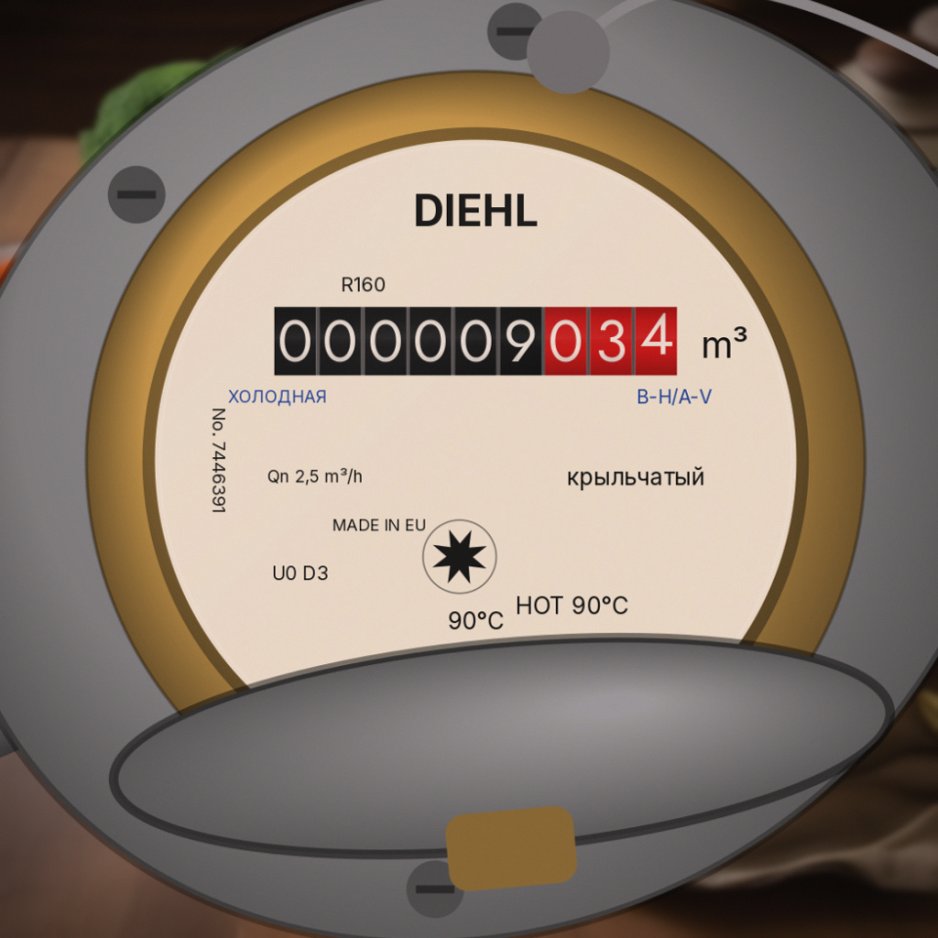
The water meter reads 9.034 m³
